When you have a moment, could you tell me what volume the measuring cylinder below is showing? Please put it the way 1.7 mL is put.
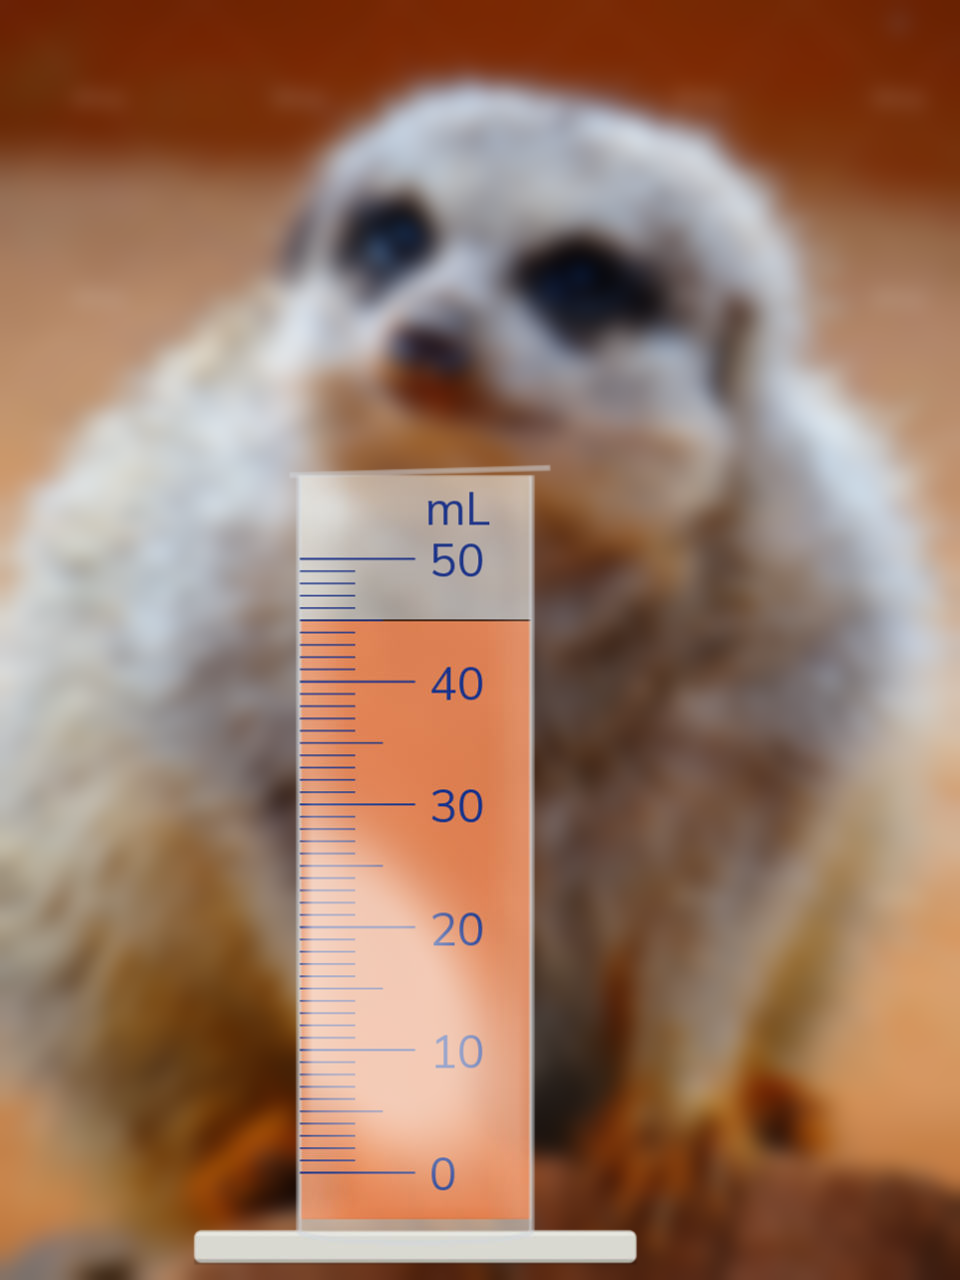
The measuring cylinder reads 45 mL
